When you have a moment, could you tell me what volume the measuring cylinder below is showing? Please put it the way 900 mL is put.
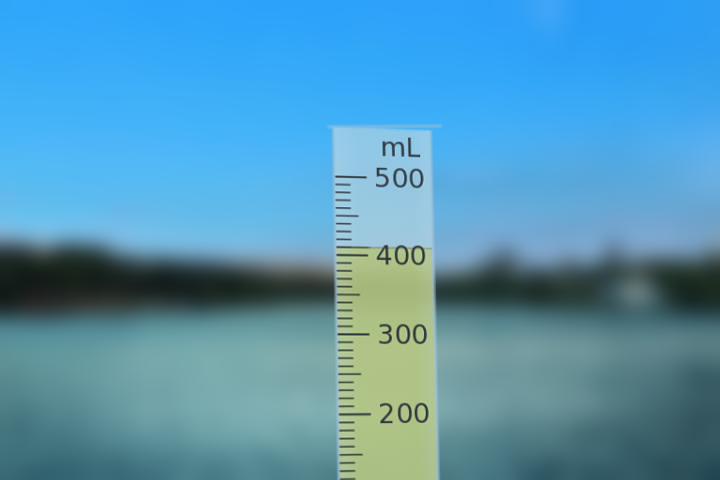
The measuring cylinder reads 410 mL
